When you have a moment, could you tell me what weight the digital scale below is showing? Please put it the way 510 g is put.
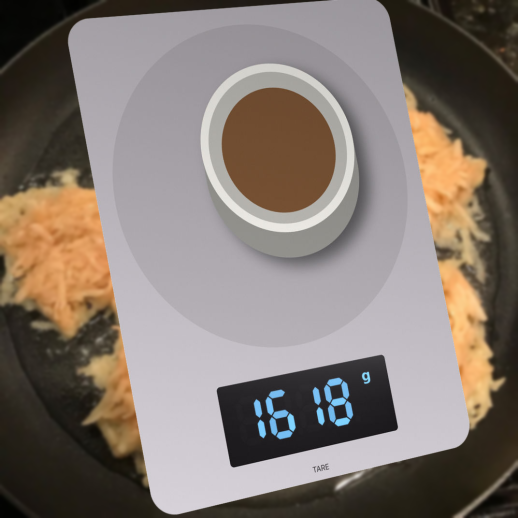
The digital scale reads 1618 g
